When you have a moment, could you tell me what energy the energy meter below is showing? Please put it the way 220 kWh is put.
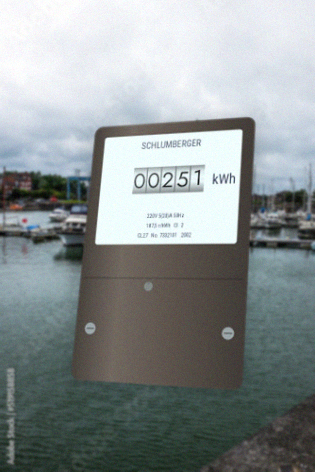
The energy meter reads 251 kWh
